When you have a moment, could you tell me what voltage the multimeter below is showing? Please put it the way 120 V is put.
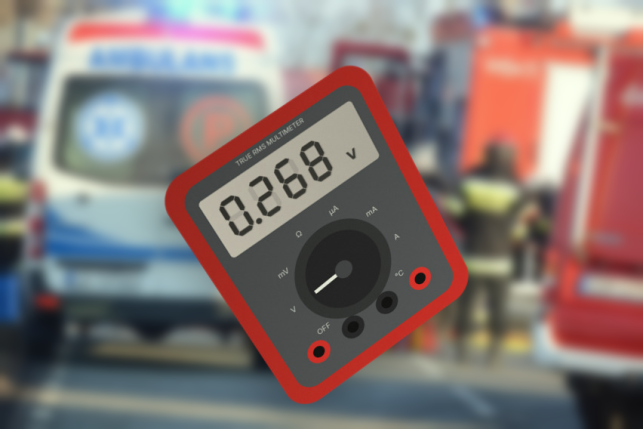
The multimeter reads 0.268 V
